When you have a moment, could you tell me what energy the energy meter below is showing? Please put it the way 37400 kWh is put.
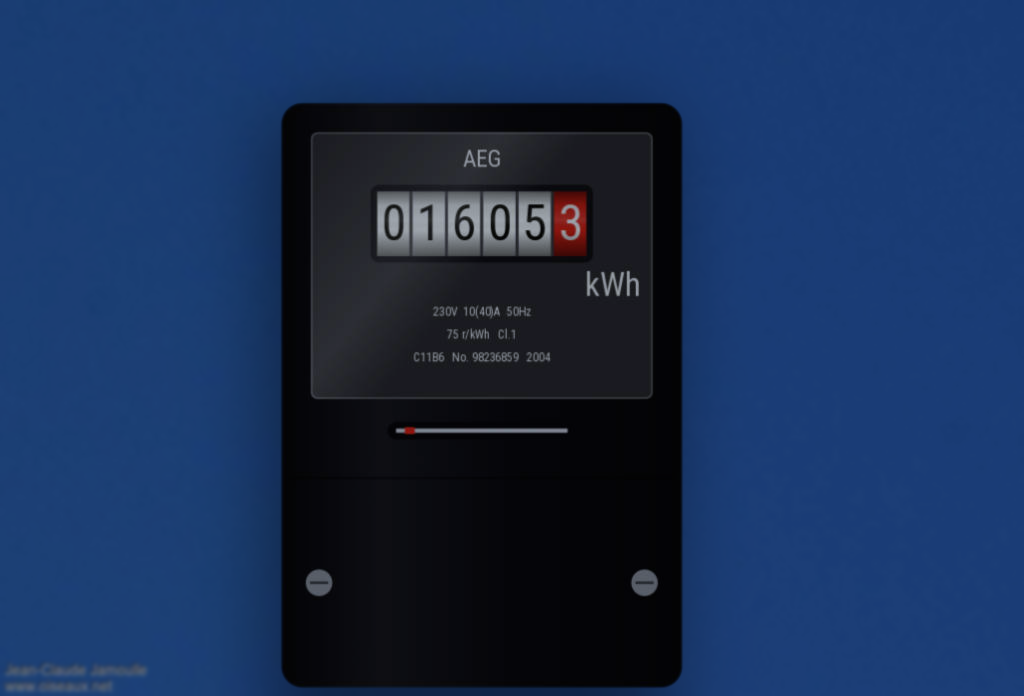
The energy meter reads 1605.3 kWh
